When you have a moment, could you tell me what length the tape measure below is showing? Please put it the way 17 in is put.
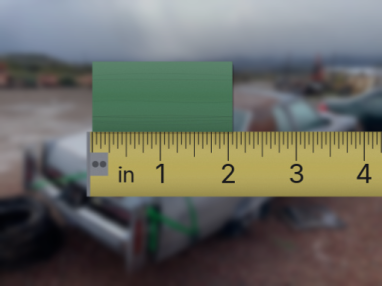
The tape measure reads 2.0625 in
